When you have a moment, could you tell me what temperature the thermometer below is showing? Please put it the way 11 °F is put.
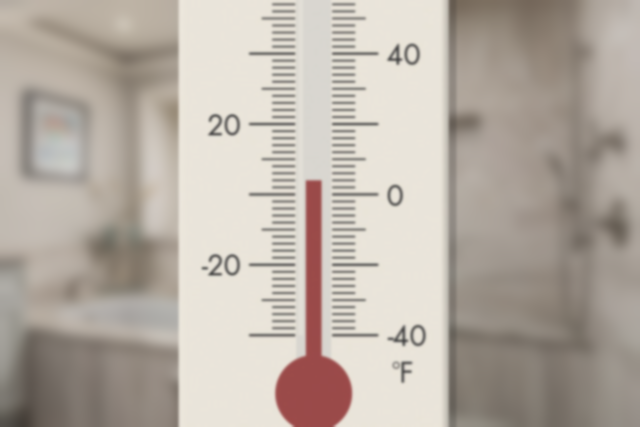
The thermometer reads 4 °F
